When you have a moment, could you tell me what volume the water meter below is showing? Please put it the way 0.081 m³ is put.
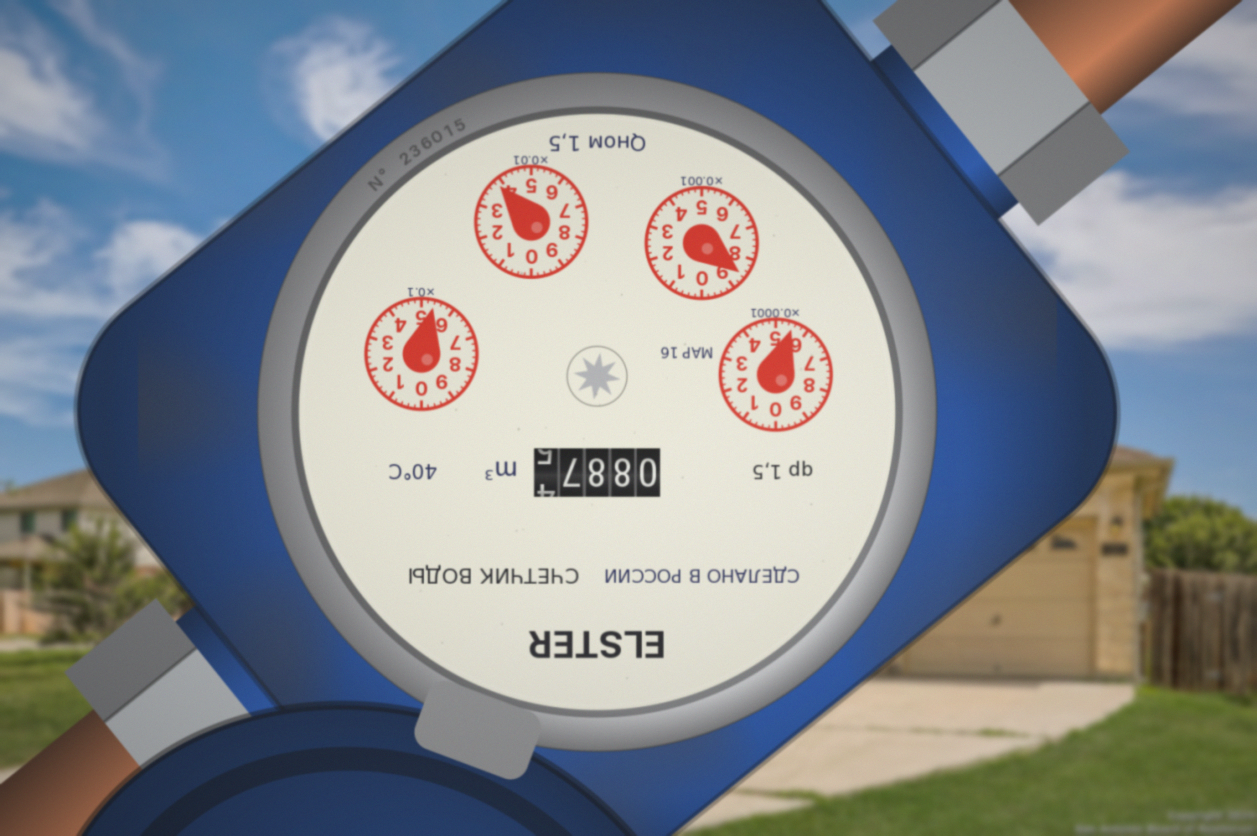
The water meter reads 8874.5385 m³
